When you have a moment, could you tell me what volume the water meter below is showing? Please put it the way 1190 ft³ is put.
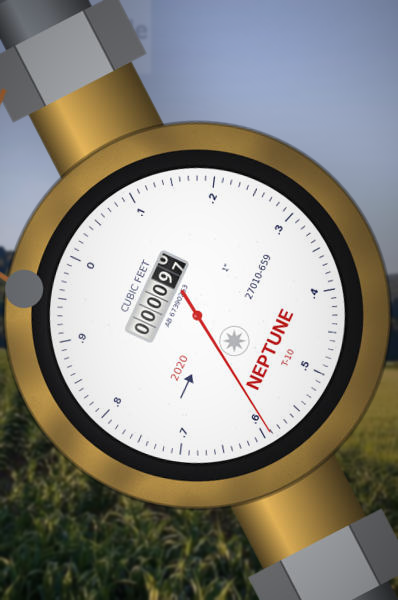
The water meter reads 96.59 ft³
